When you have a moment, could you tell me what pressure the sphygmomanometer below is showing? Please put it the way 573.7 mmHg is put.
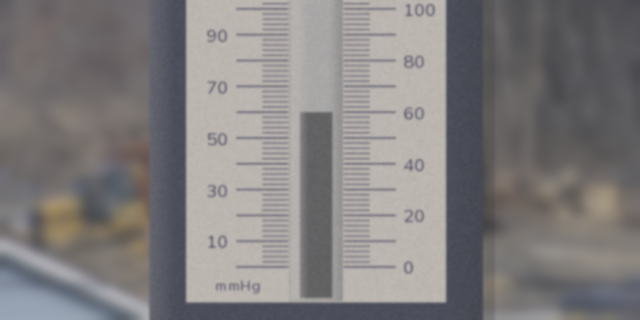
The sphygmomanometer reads 60 mmHg
